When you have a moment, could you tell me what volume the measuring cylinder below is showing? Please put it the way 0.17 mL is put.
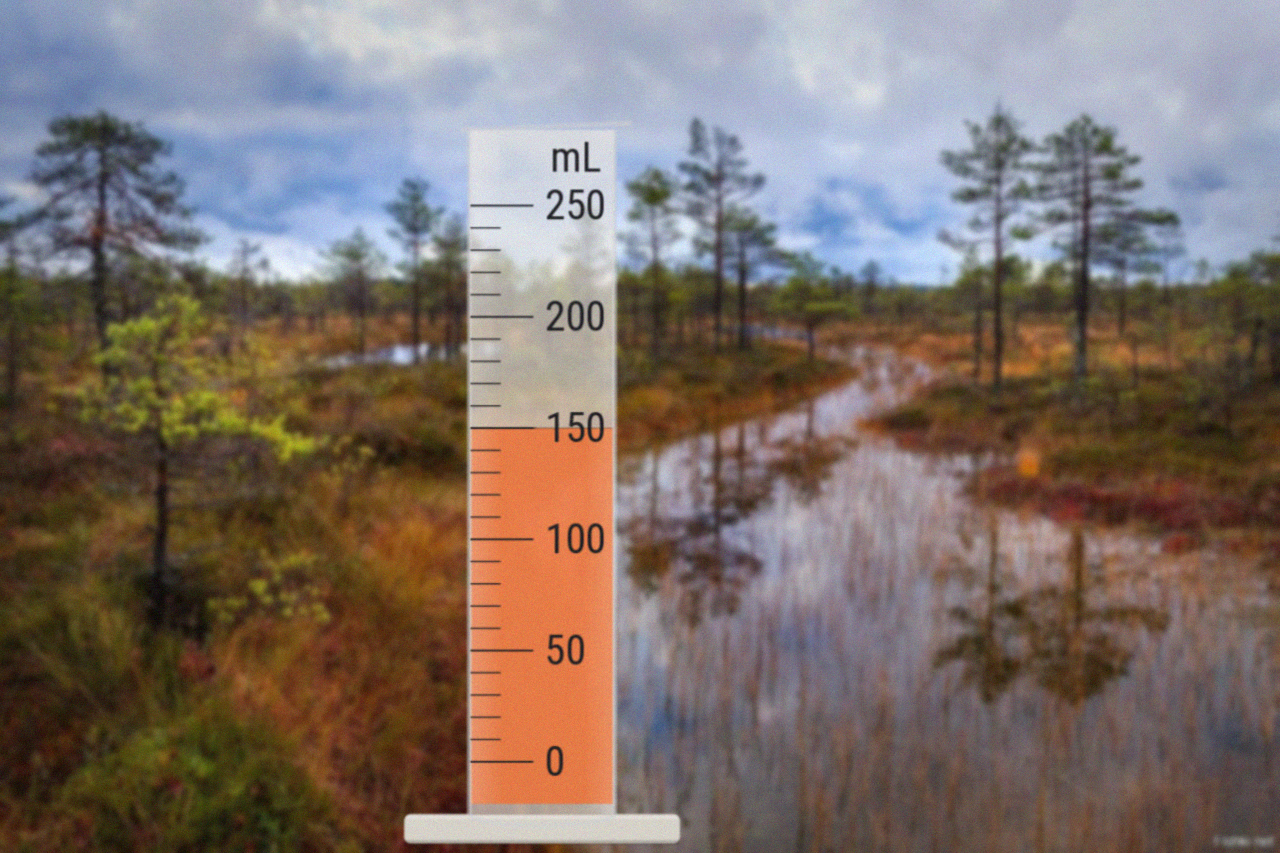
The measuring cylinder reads 150 mL
